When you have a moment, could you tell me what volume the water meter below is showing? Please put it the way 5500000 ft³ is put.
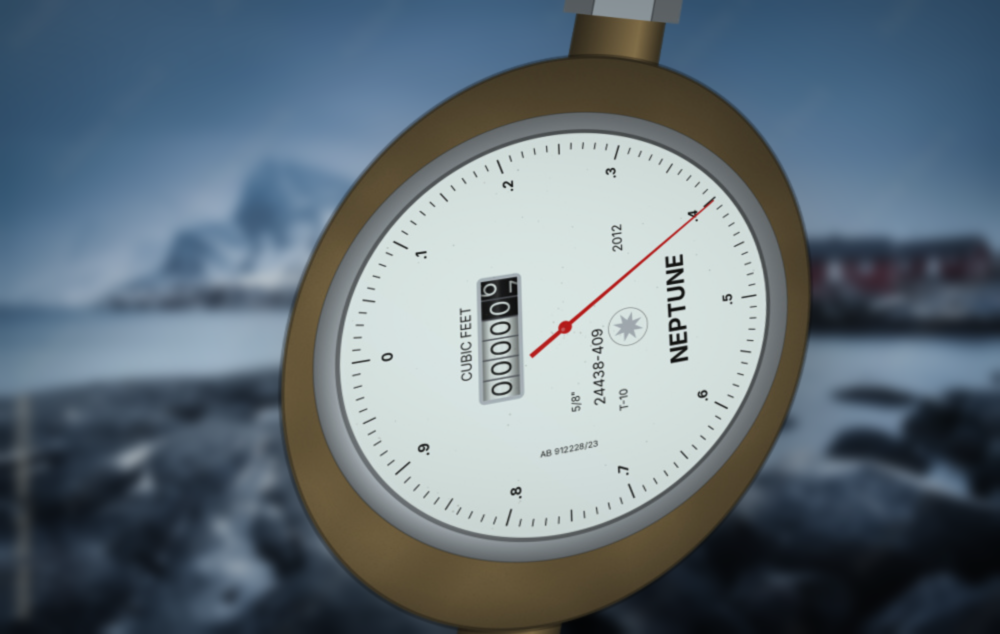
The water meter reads 6.40 ft³
